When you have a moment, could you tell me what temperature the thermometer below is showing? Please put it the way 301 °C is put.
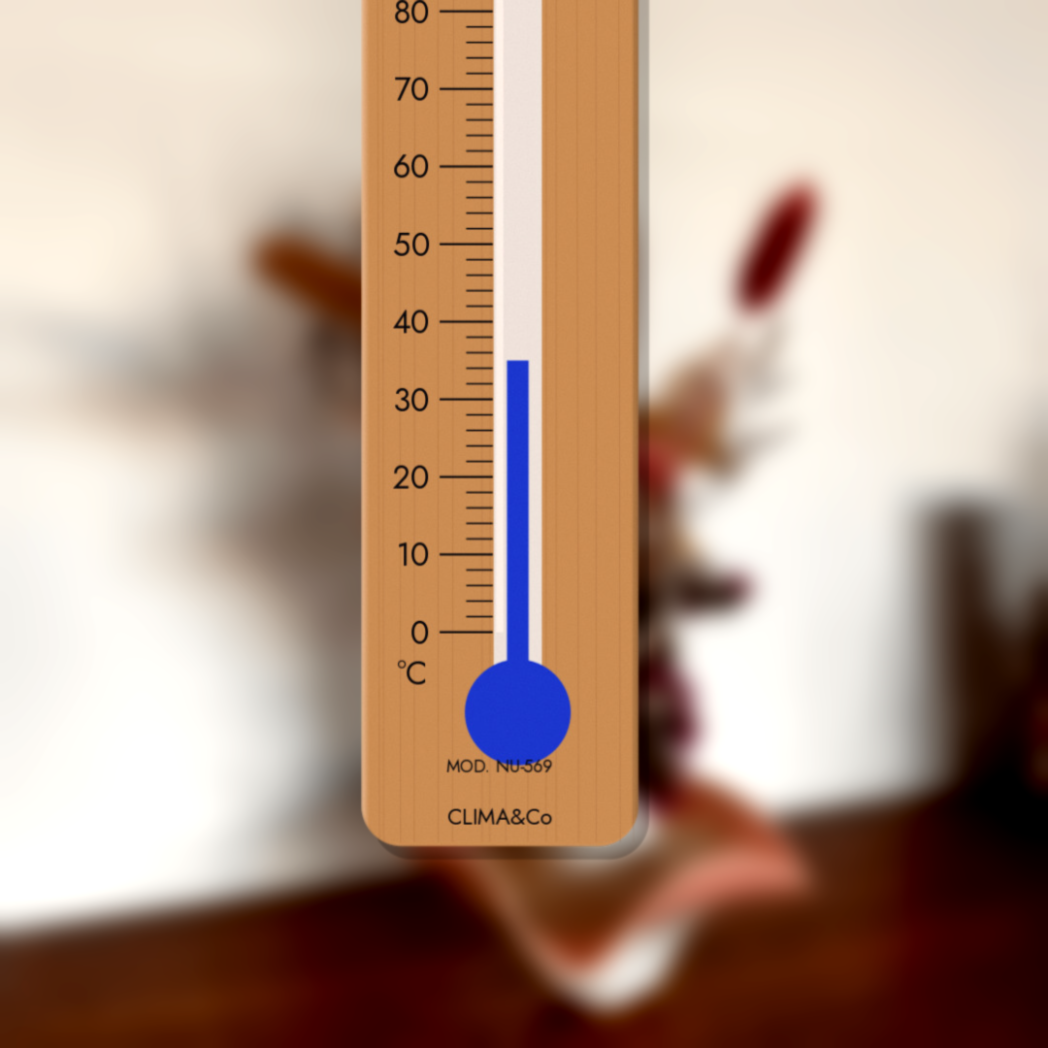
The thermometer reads 35 °C
